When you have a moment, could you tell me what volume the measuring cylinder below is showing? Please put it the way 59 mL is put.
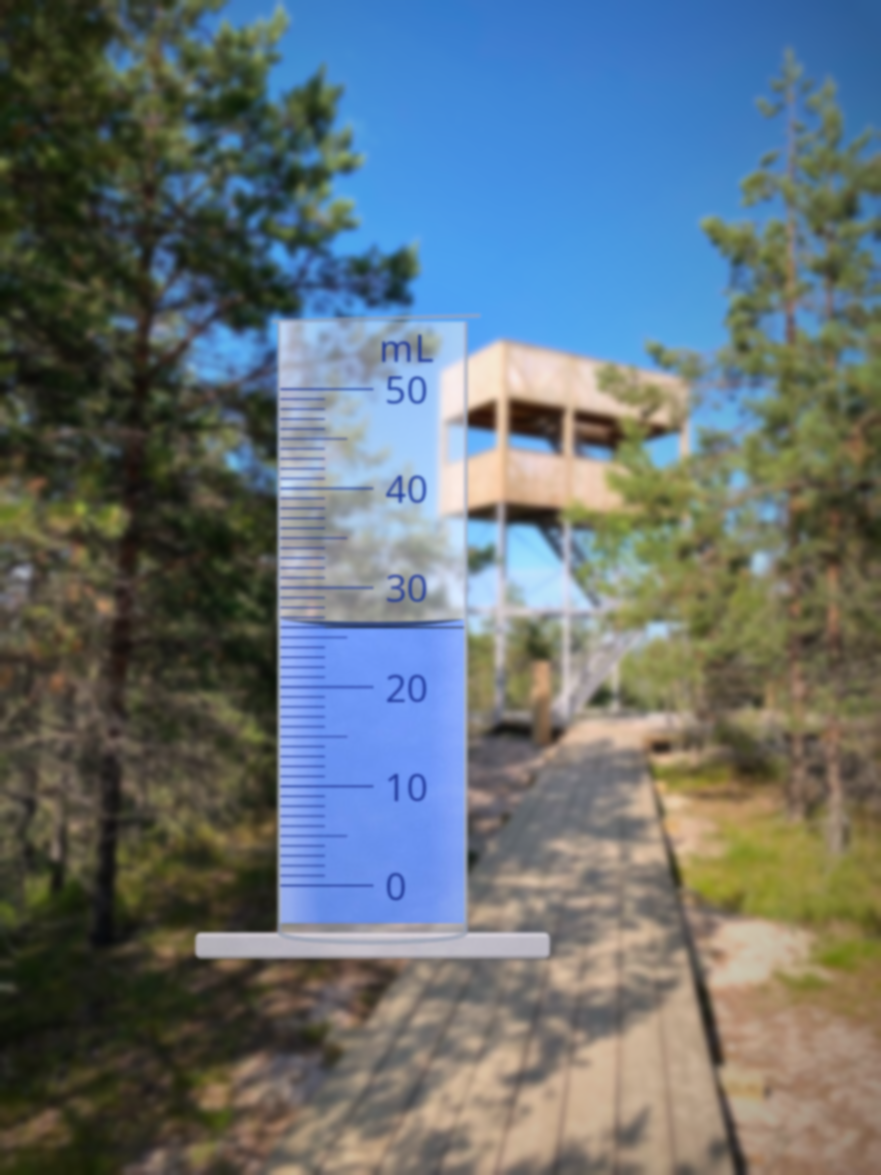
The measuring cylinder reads 26 mL
